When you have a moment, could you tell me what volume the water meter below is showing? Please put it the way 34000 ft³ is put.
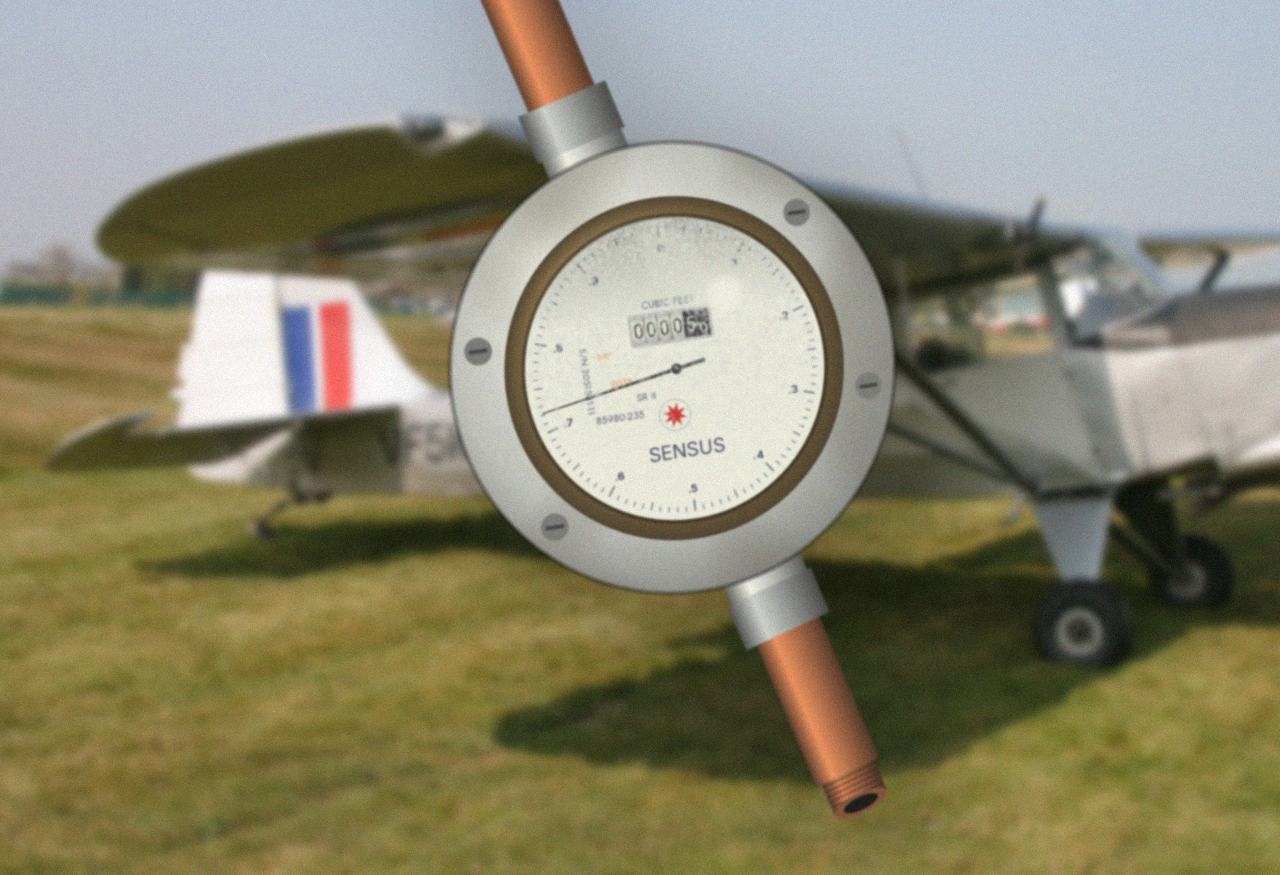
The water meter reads 58.72 ft³
